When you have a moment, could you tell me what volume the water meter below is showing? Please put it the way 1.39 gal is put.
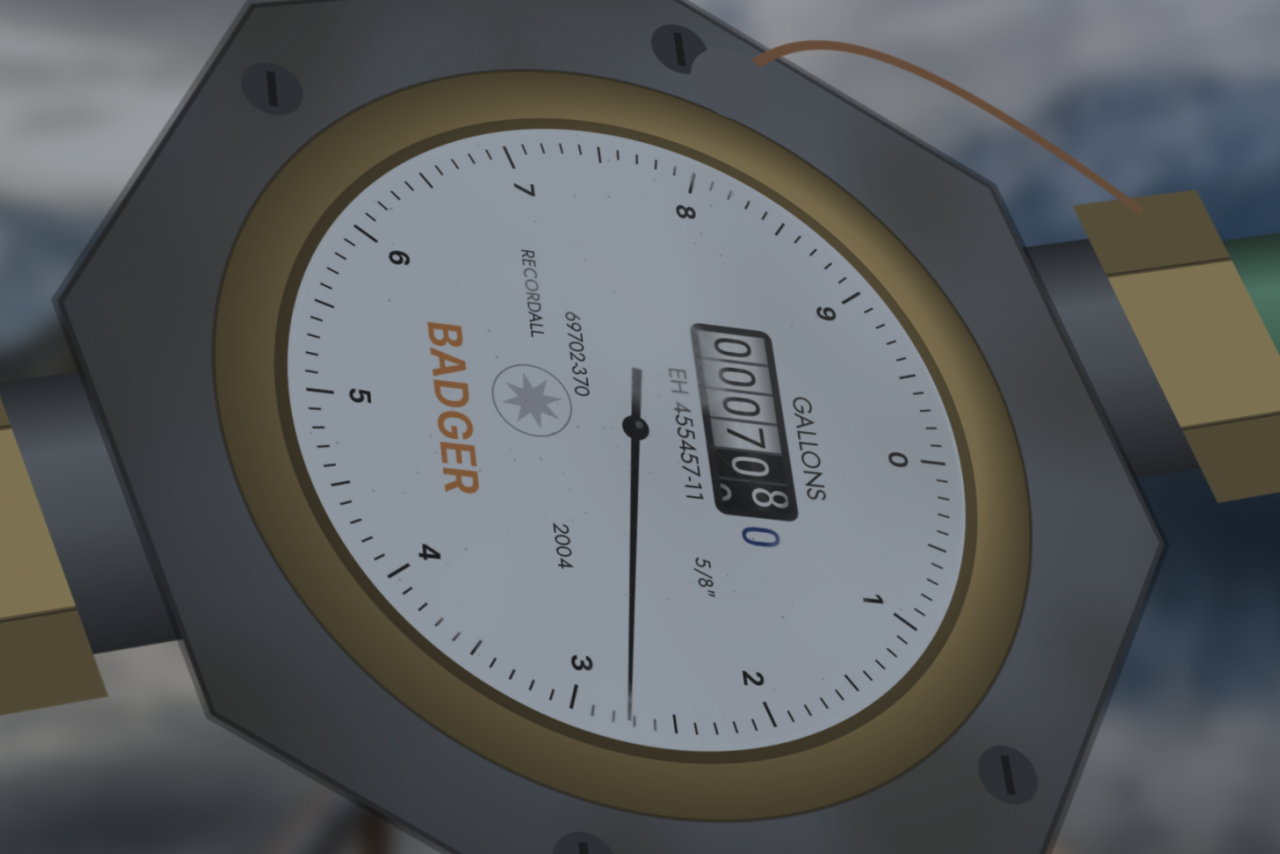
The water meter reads 7082.7 gal
